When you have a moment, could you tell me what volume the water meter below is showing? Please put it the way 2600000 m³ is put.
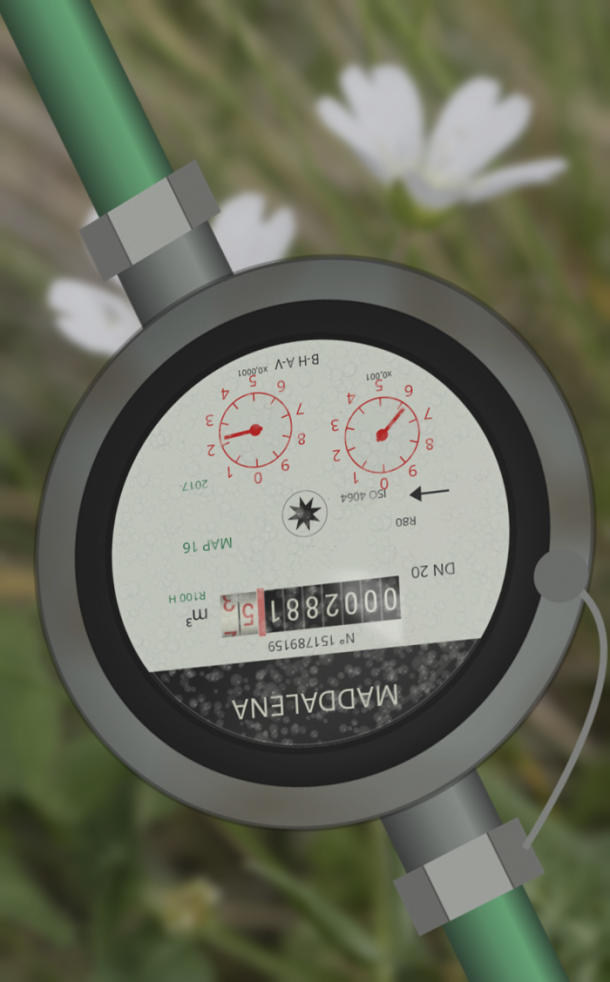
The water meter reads 2881.5262 m³
